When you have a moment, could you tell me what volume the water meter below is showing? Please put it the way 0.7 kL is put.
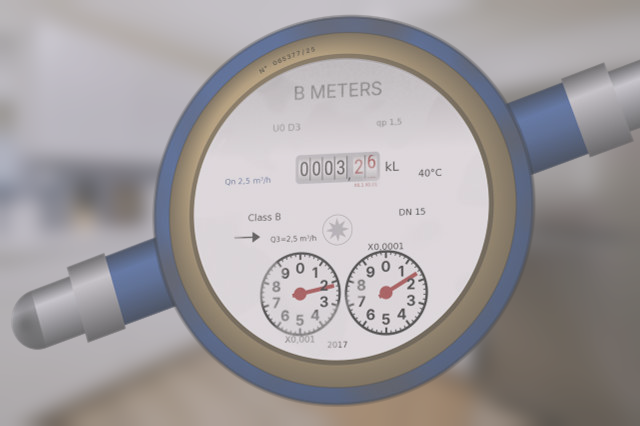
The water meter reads 3.2621 kL
